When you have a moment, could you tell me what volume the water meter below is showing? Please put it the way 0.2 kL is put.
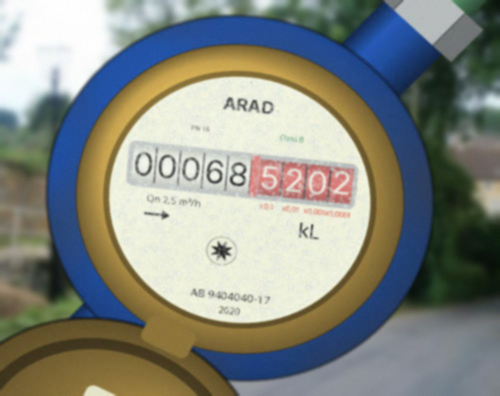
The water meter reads 68.5202 kL
